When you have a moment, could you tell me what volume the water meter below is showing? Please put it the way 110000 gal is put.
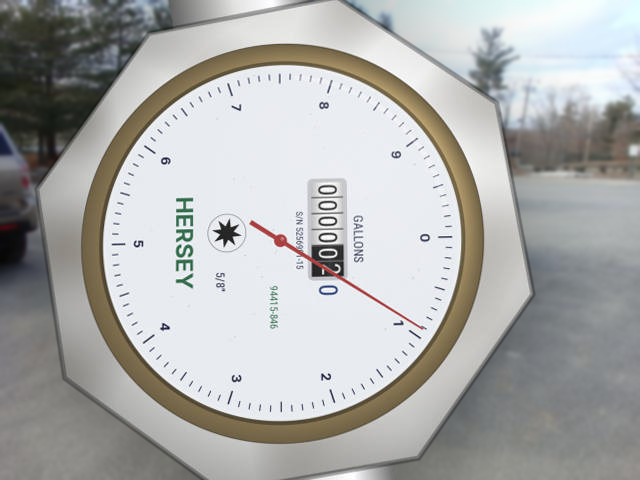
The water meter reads 20.9 gal
